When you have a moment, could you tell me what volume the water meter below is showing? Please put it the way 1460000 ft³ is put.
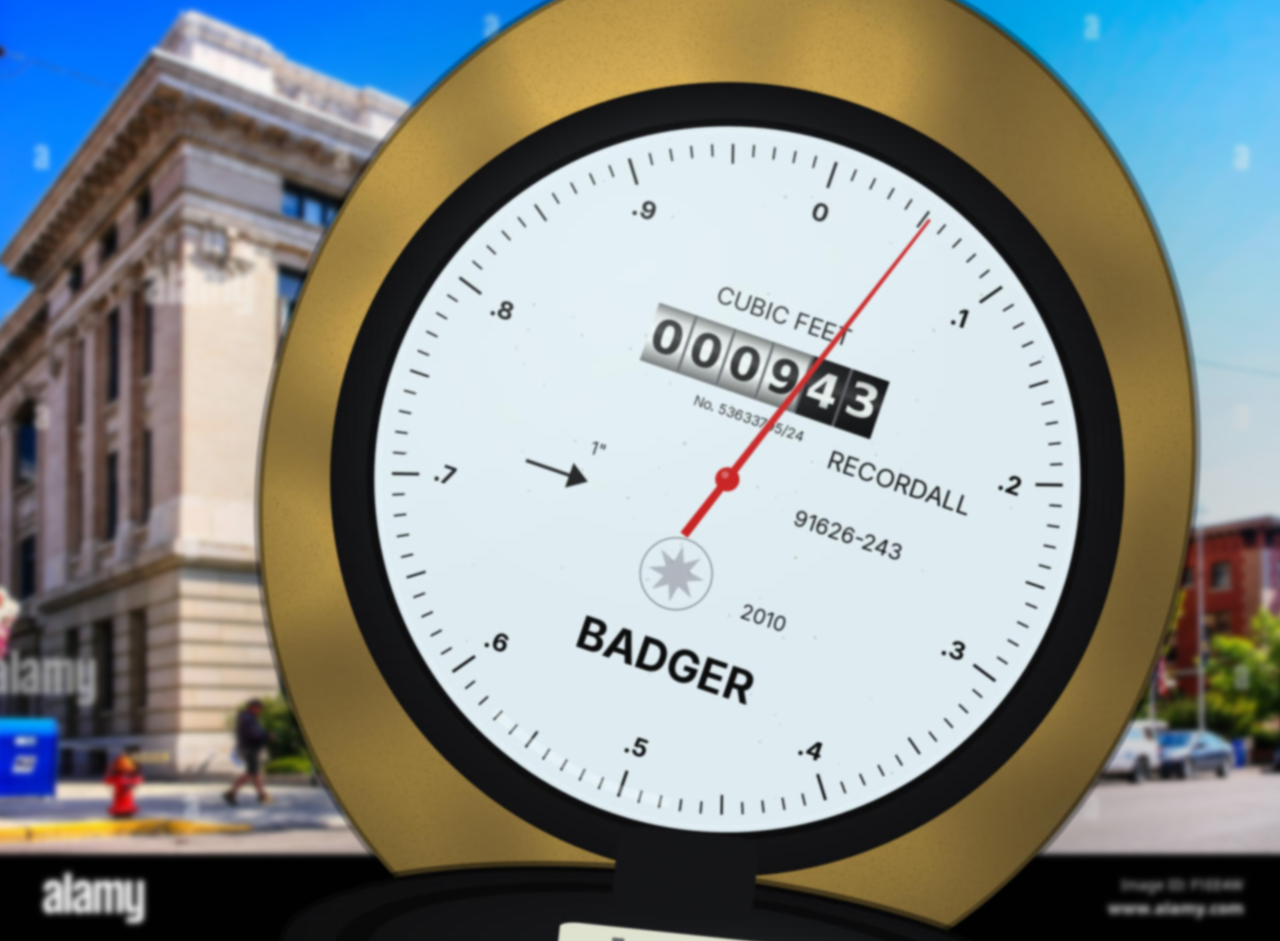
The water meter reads 943.05 ft³
